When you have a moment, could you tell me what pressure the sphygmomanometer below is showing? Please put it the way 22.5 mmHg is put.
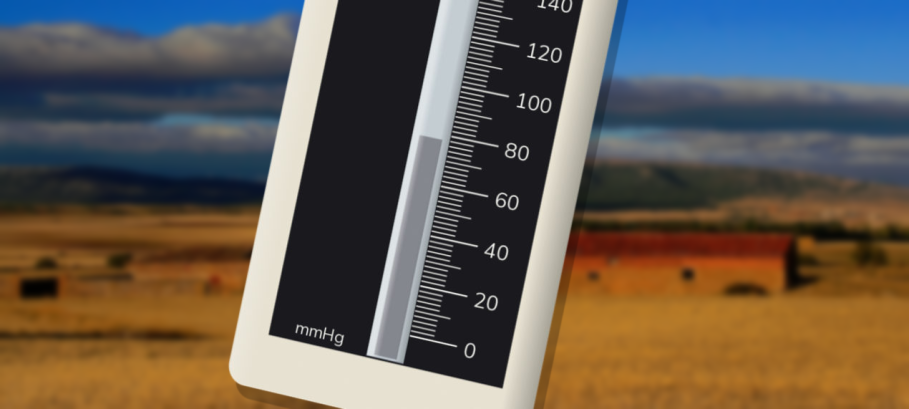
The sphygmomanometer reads 78 mmHg
